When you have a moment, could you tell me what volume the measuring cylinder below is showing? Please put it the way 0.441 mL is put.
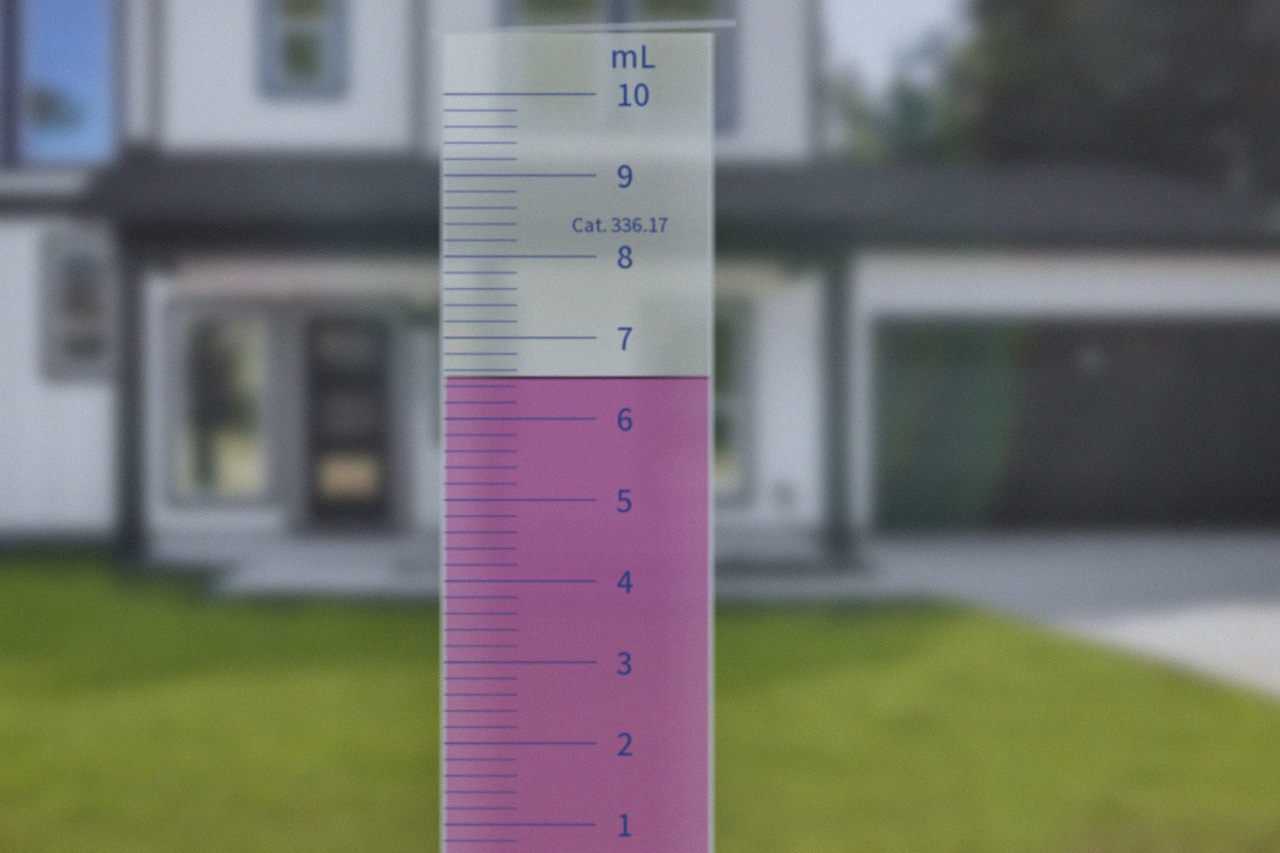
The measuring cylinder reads 6.5 mL
